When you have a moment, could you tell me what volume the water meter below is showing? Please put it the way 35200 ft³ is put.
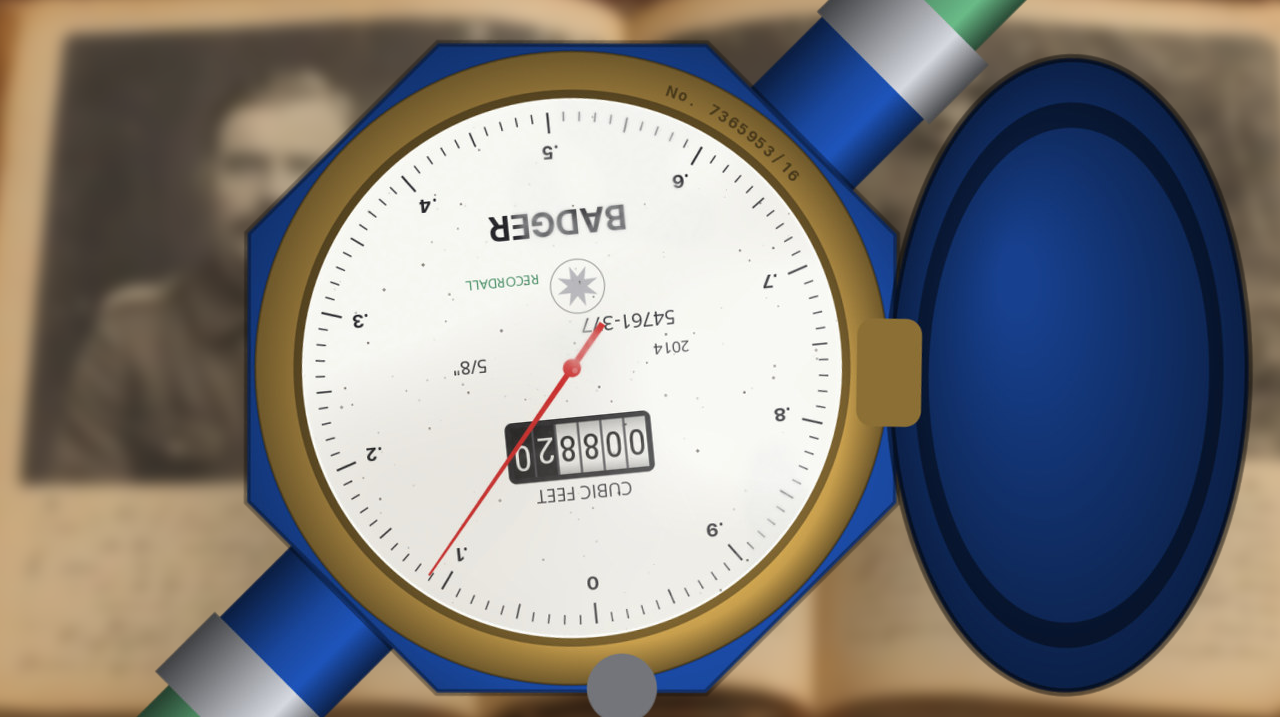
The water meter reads 8820.11 ft³
